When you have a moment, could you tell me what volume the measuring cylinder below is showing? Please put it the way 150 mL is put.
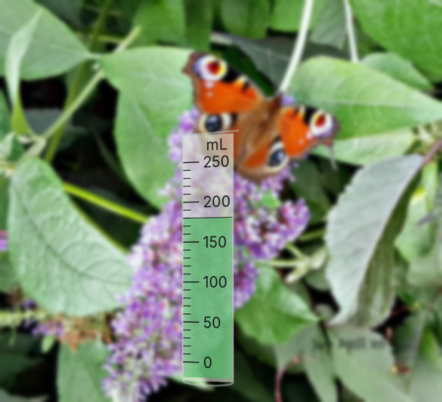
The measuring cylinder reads 180 mL
